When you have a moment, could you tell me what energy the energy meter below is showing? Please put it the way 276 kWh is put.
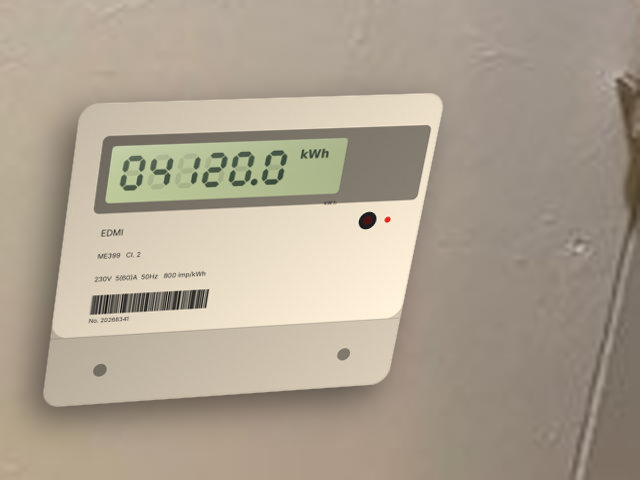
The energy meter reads 4120.0 kWh
